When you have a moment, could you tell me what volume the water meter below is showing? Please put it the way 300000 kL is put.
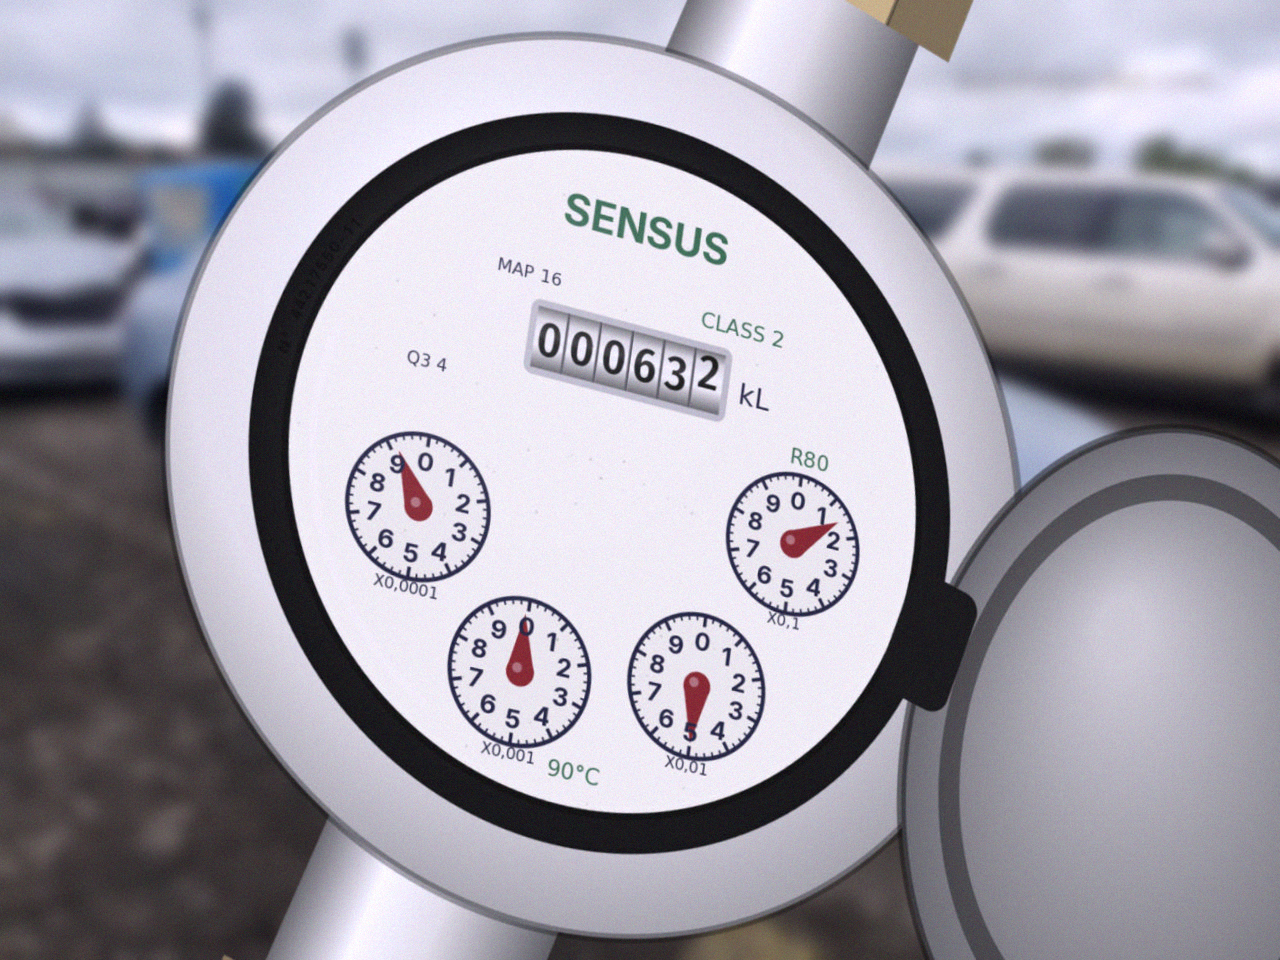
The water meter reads 632.1499 kL
